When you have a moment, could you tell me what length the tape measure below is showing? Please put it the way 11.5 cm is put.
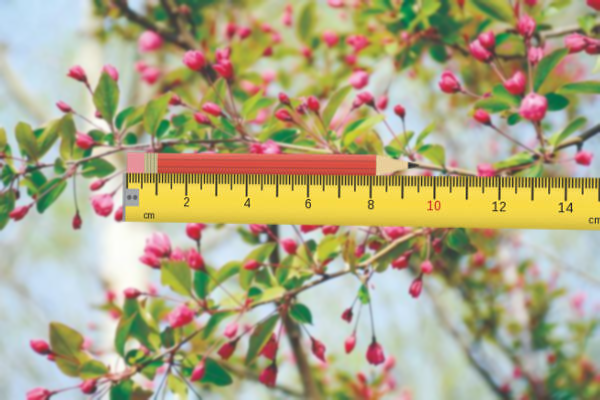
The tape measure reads 9.5 cm
